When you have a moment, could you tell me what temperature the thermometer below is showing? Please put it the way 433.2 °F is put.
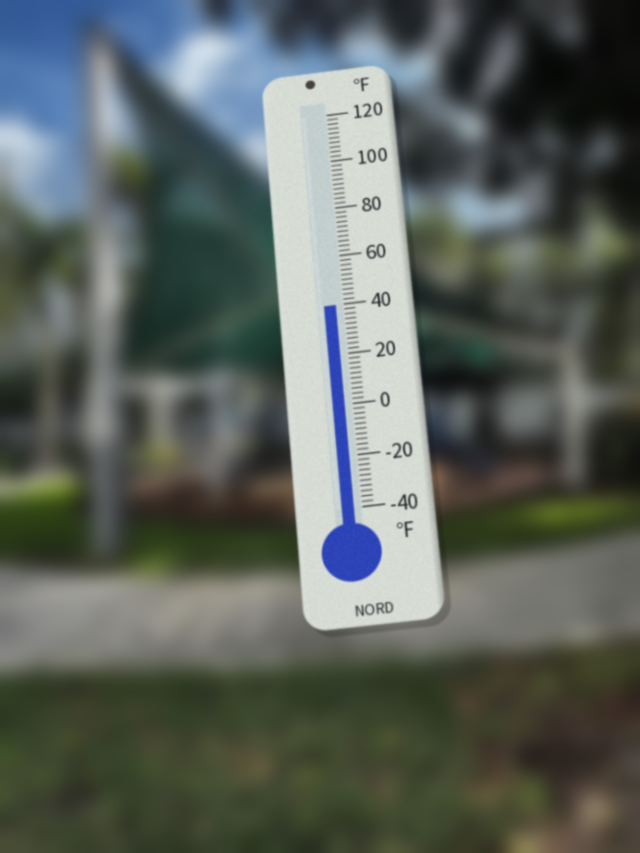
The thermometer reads 40 °F
